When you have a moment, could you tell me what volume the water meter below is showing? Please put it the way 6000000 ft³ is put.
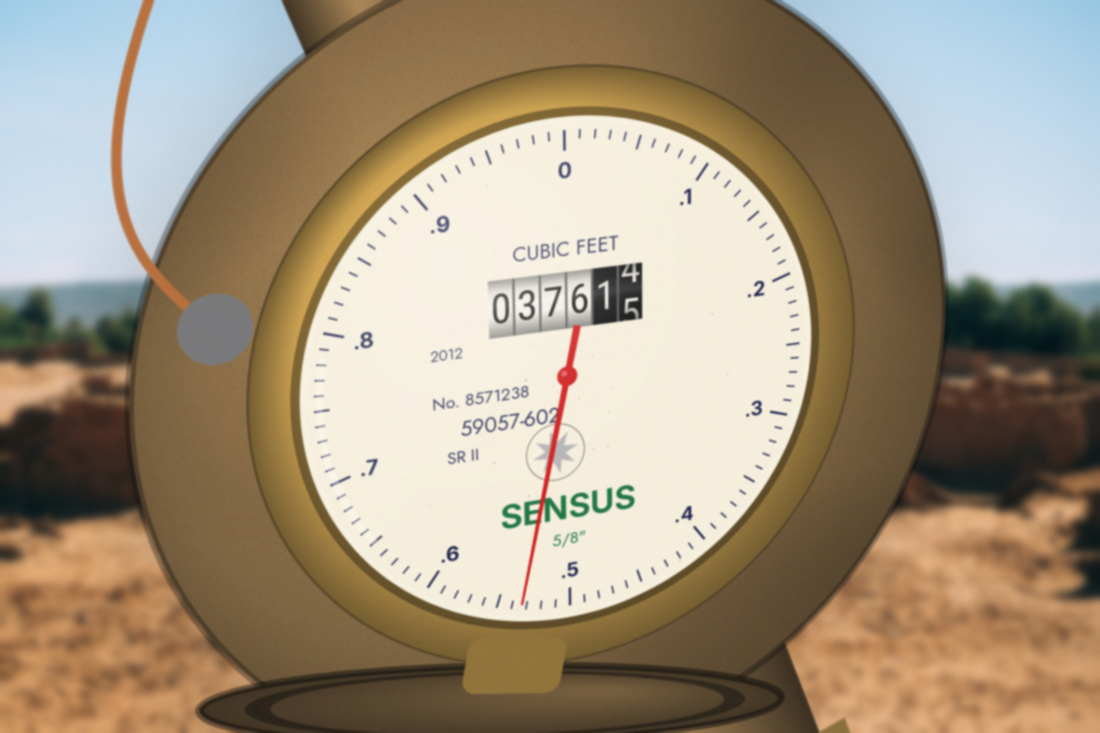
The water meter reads 37614.53 ft³
